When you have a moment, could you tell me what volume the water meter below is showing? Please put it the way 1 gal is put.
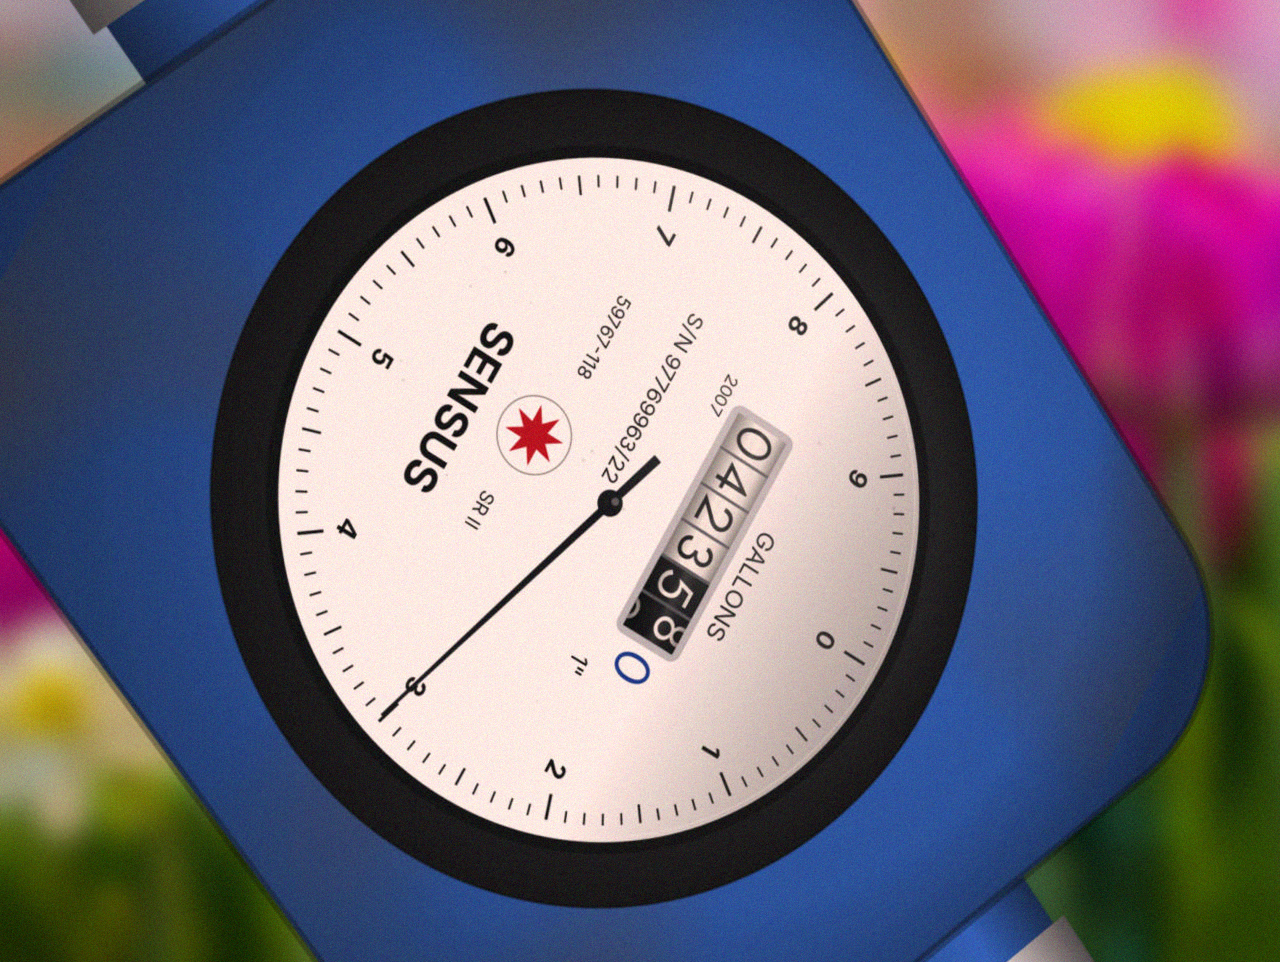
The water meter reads 423583.0 gal
